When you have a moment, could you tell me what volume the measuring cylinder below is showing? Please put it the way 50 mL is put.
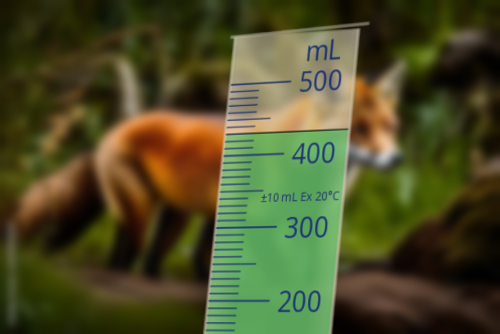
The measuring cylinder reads 430 mL
